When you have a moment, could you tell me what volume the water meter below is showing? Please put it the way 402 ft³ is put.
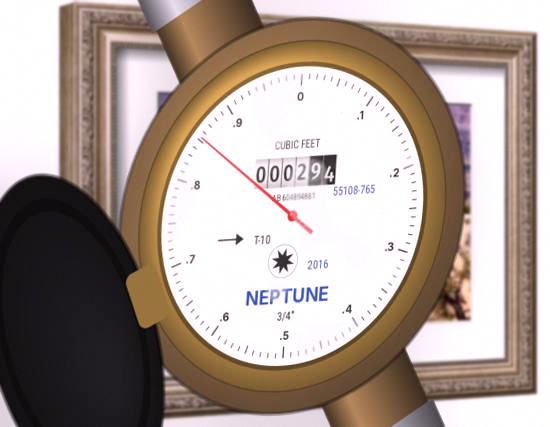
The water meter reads 293.85 ft³
